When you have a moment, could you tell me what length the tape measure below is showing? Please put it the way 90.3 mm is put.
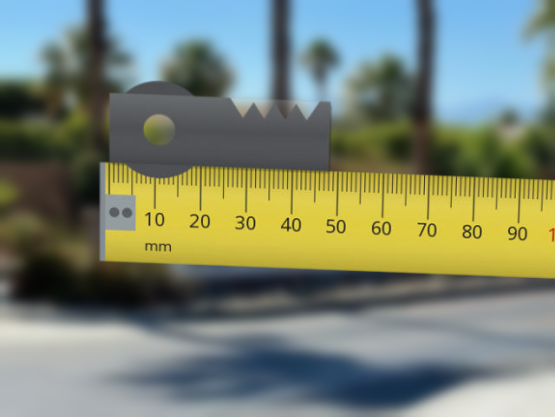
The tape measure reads 48 mm
